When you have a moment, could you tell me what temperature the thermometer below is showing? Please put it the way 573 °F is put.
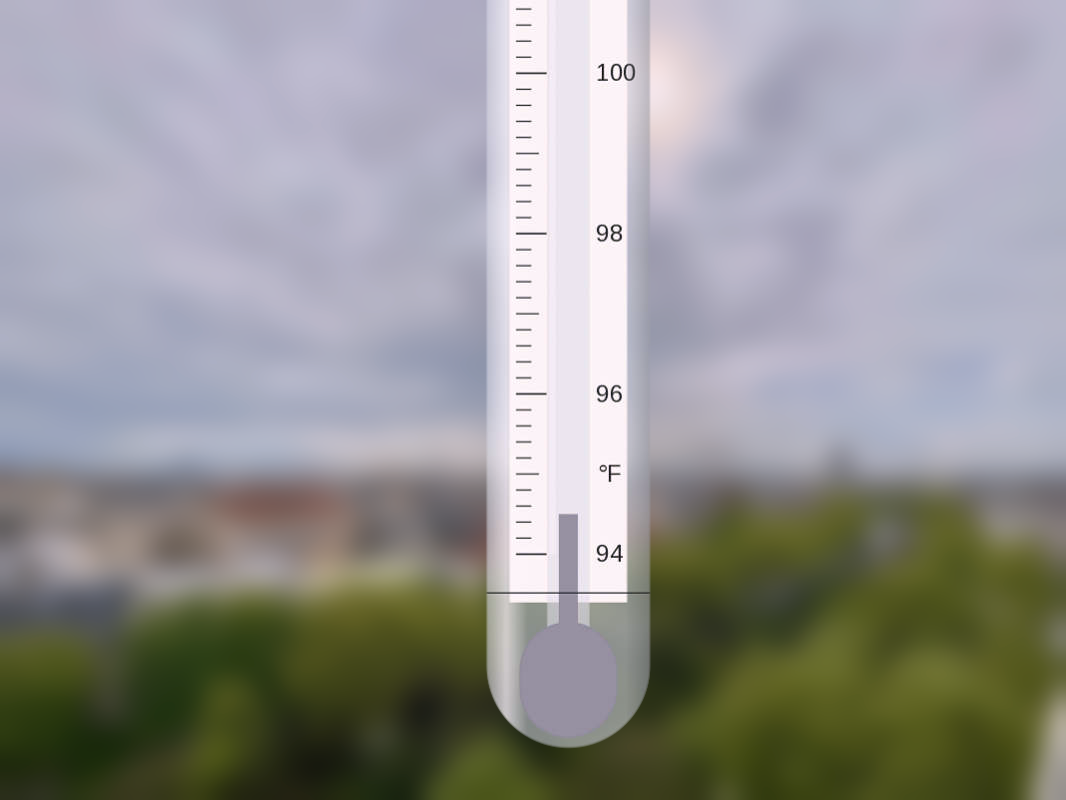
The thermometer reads 94.5 °F
